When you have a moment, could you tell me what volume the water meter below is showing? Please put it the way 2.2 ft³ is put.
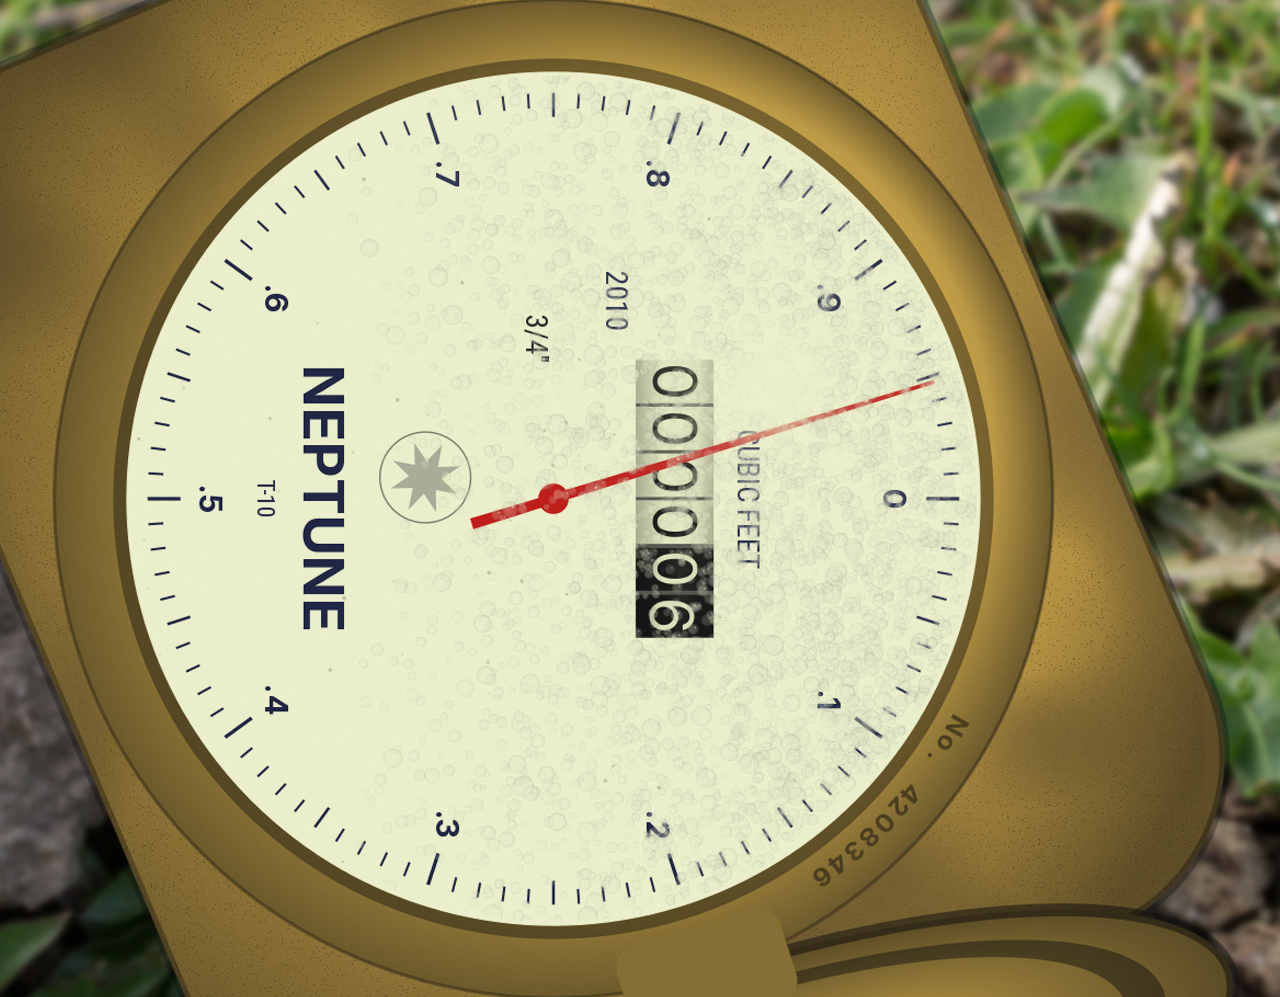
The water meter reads 5.95 ft³
